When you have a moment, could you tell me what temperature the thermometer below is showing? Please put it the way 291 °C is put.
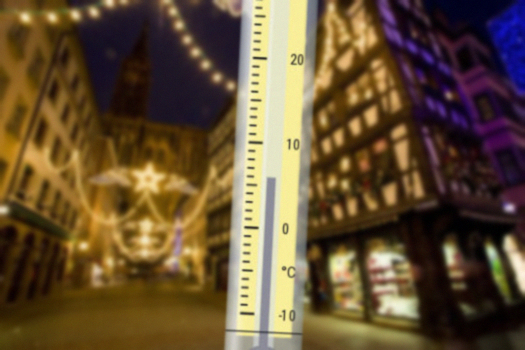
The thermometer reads 6 °C
